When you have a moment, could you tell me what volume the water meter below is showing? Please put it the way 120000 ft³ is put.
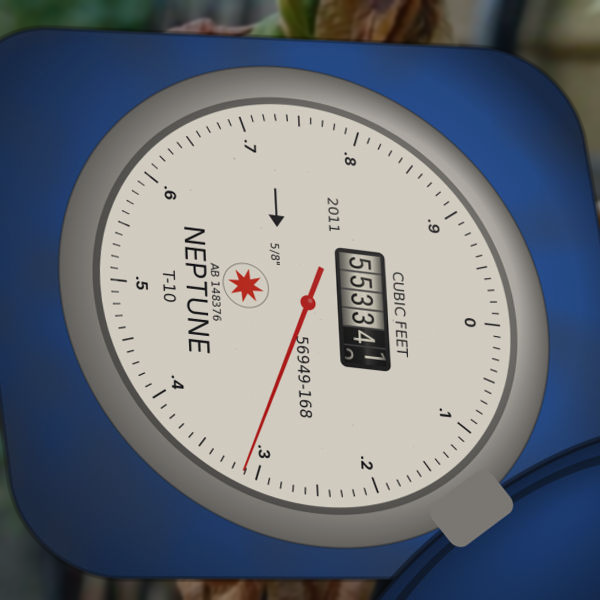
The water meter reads 553341.31 ft³
